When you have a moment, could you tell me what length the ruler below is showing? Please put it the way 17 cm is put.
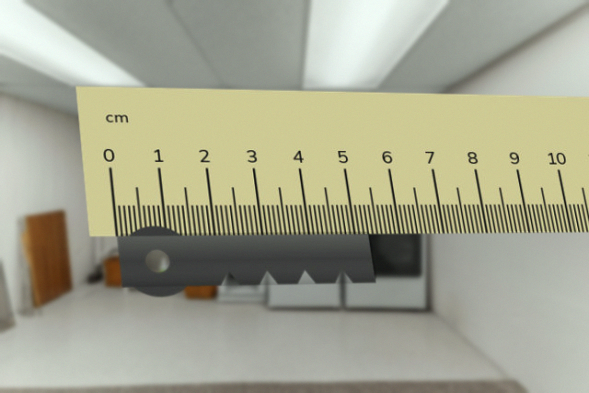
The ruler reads 5.3 cm
